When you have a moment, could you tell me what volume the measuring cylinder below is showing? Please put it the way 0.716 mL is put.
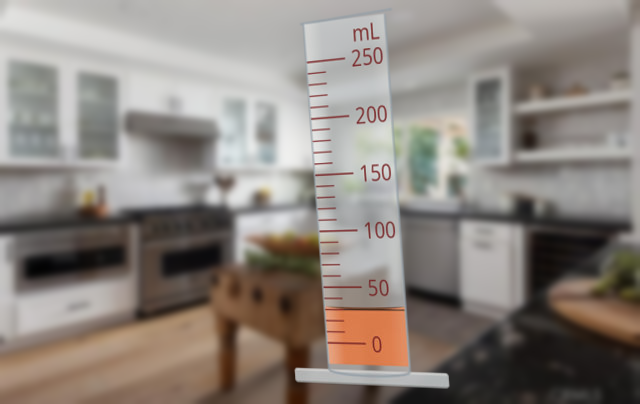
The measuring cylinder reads 30 mL
